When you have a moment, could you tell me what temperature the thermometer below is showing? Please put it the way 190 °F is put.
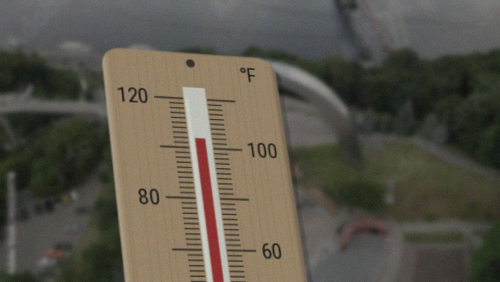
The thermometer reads 104 °F
